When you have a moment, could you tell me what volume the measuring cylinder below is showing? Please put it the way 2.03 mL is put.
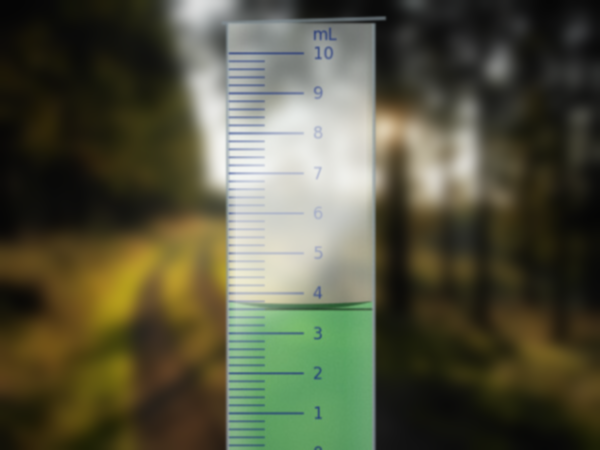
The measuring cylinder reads 3.6 mL
